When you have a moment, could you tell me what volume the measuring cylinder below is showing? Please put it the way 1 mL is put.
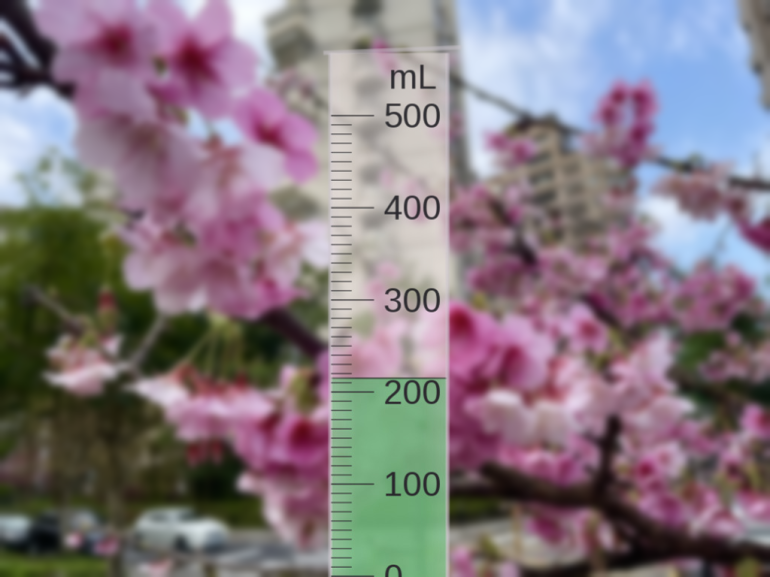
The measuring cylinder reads 215 mL
